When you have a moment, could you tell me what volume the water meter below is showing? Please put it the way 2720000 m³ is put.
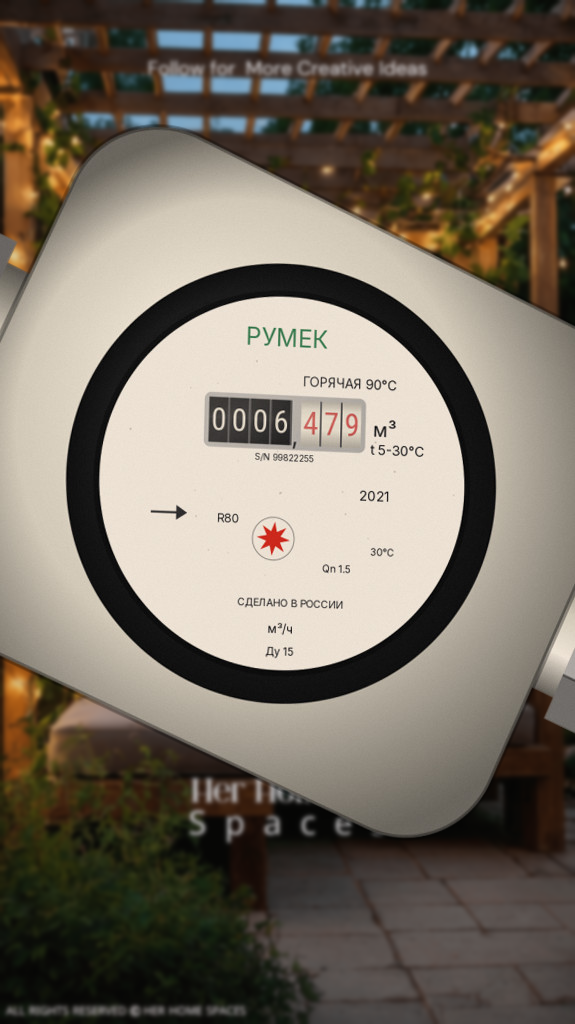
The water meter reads 6.479 m³
